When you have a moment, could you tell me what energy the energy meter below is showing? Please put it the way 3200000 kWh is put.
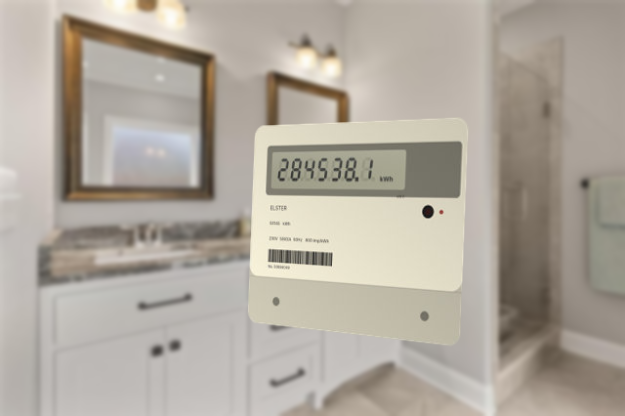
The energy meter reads 284538.1 kWh
